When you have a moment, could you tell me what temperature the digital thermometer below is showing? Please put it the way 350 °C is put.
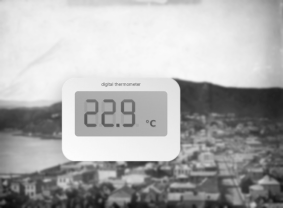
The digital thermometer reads 22.9 °C
